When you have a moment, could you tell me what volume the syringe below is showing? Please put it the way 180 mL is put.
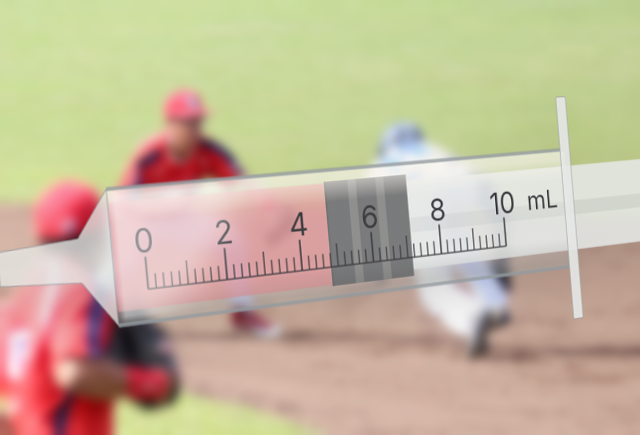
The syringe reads 4.8 mL
